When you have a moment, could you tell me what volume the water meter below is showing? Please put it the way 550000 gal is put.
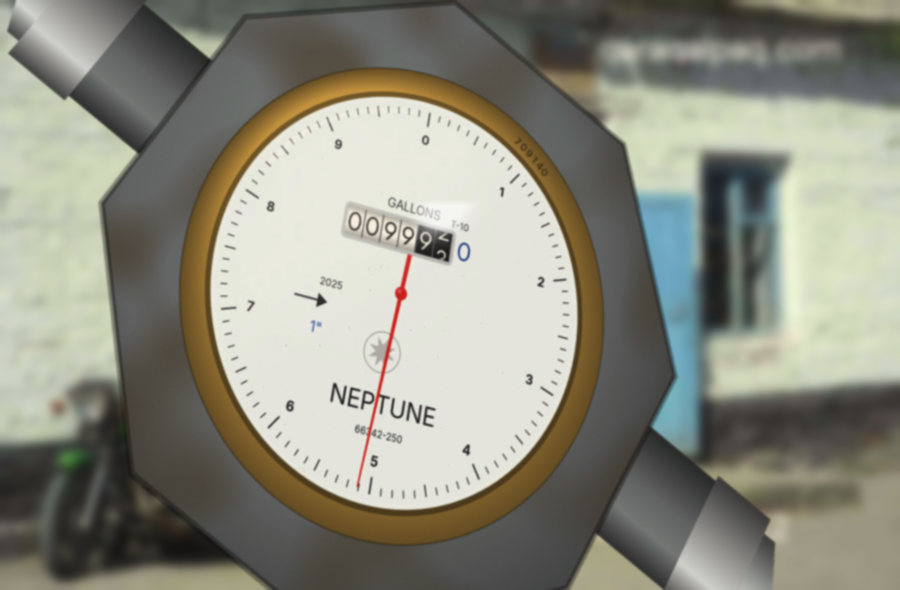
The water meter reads 99925.1 gal
